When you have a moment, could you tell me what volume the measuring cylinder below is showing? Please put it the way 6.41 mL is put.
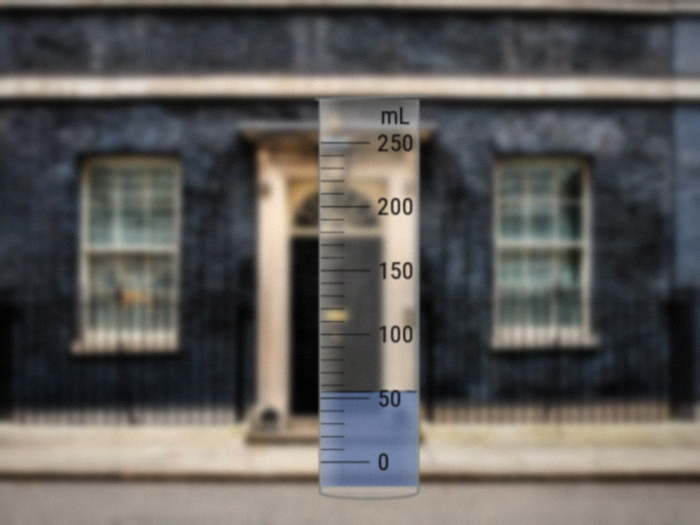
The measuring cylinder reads 55 mL
